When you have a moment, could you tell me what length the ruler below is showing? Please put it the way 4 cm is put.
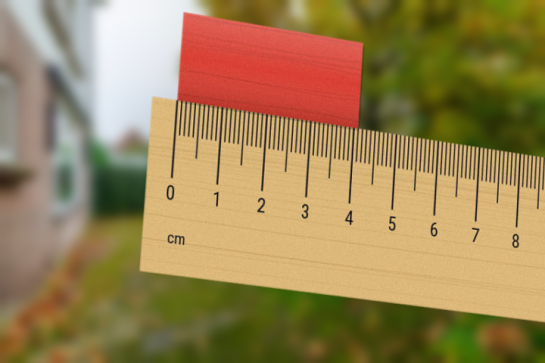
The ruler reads 4.1 cm
